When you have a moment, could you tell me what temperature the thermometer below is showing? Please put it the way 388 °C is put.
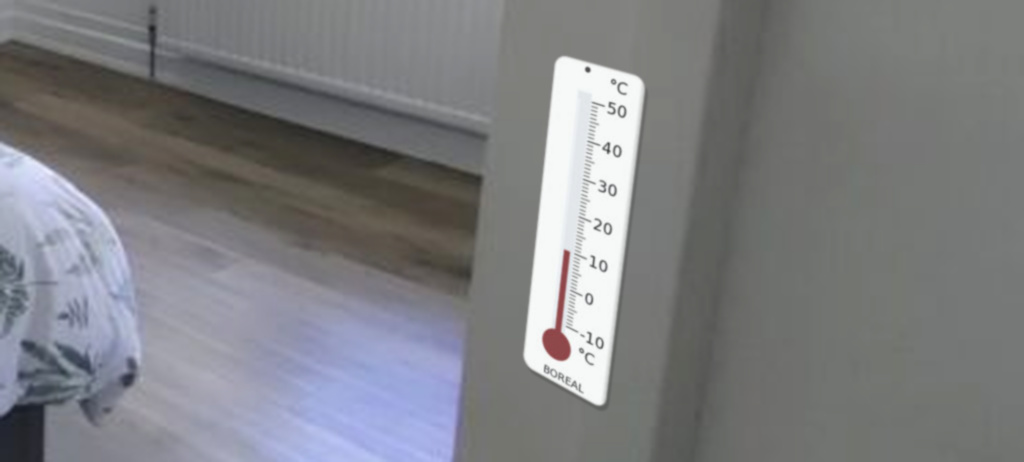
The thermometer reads 10 °C
